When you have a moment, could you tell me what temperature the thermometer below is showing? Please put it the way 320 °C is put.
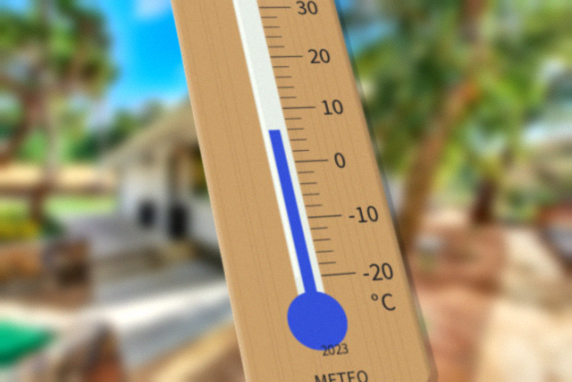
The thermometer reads 6 °C
